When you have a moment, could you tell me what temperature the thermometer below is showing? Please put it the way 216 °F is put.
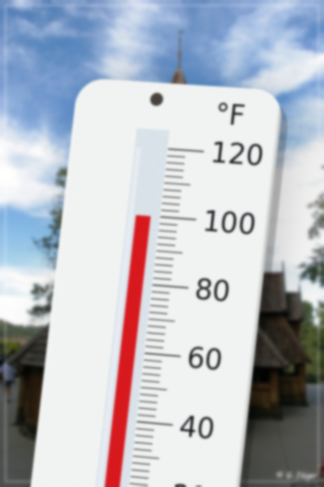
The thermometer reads 100 °F
